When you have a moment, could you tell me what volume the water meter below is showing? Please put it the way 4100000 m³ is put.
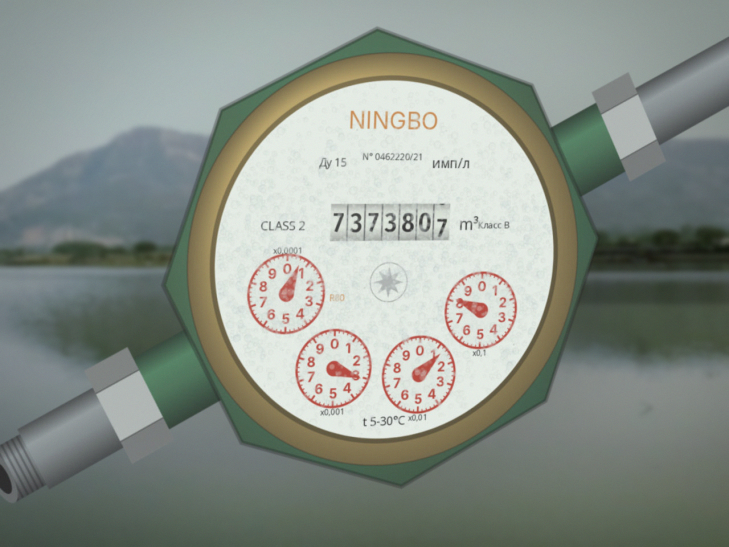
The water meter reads 7373806.8130 m³
